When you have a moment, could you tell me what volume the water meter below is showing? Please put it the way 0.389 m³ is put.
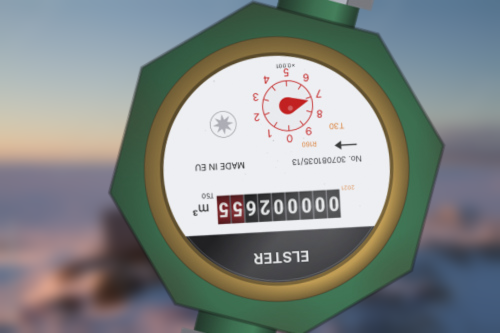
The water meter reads 26.557 m³
